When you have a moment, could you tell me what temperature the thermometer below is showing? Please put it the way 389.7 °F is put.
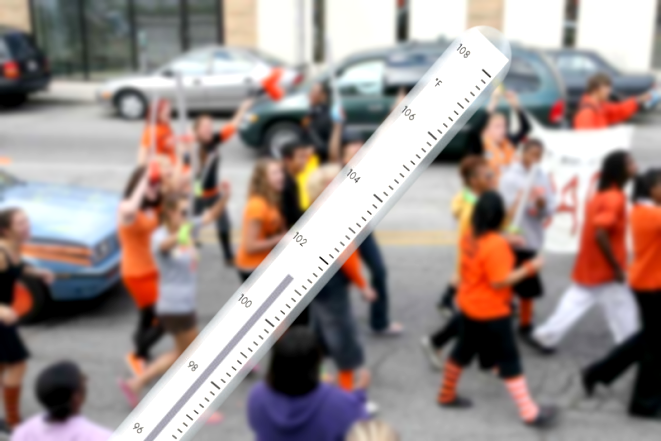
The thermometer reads 101.2 °F
